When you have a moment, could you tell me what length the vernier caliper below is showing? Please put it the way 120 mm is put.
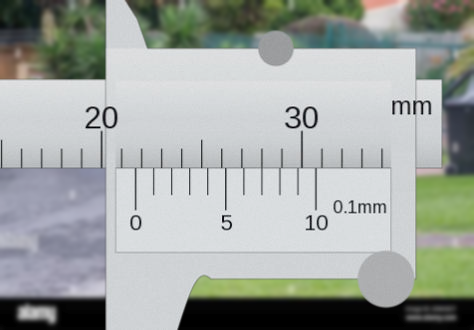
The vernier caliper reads 21.7 mm
